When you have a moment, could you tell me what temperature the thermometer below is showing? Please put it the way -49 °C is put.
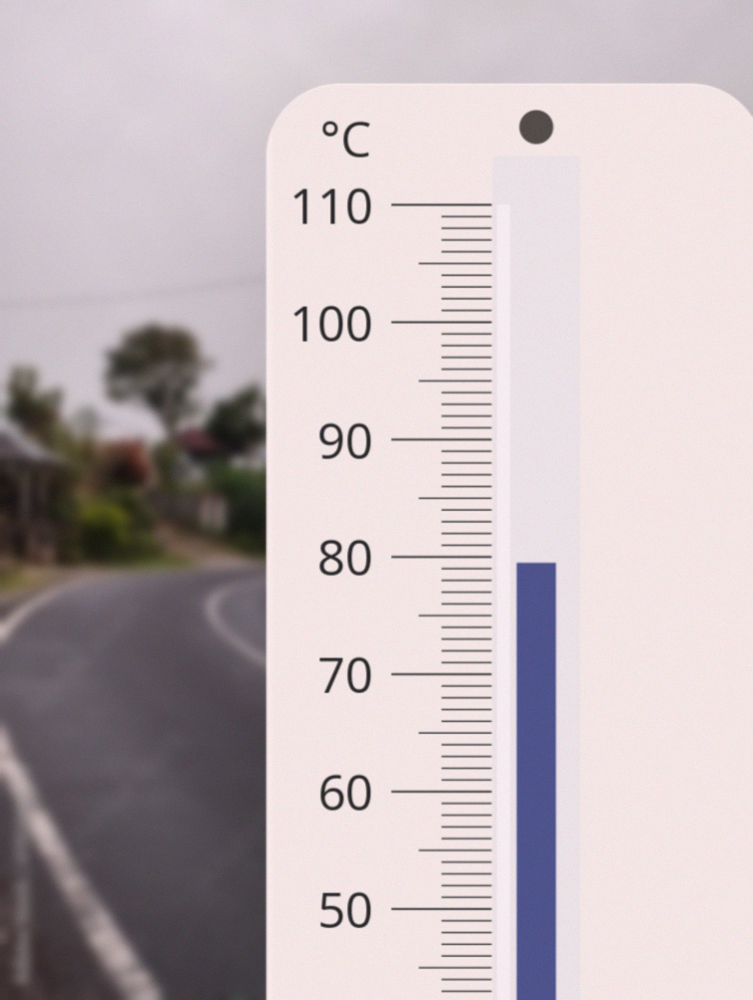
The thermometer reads 79.5 °C
